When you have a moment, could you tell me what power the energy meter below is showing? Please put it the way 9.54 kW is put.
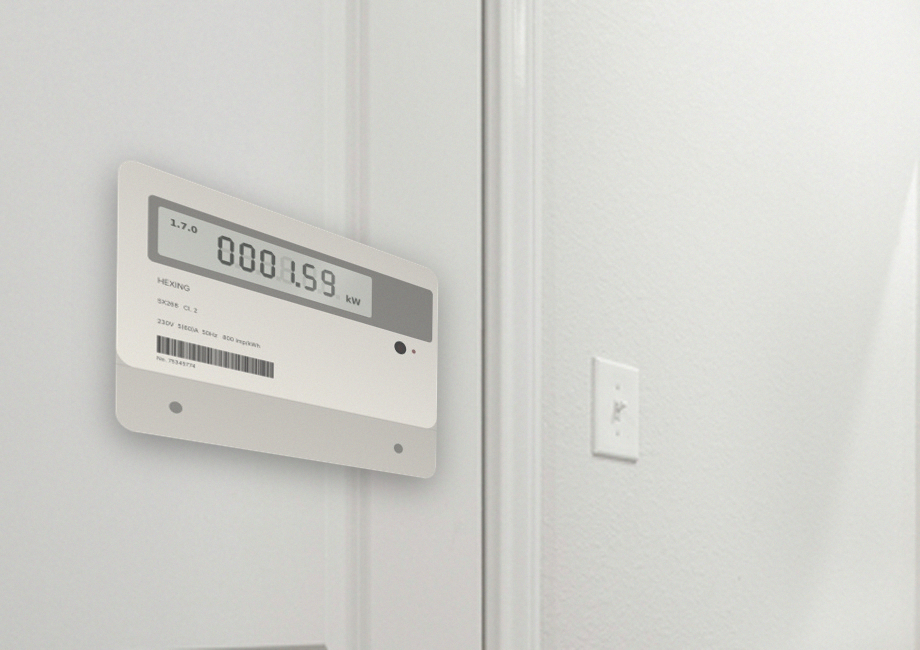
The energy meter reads 1.59 kW
